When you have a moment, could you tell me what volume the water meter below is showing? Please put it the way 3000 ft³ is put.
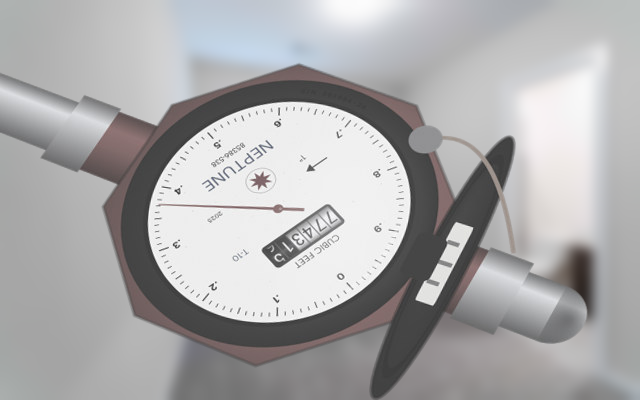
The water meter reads 774315.37 ft³
